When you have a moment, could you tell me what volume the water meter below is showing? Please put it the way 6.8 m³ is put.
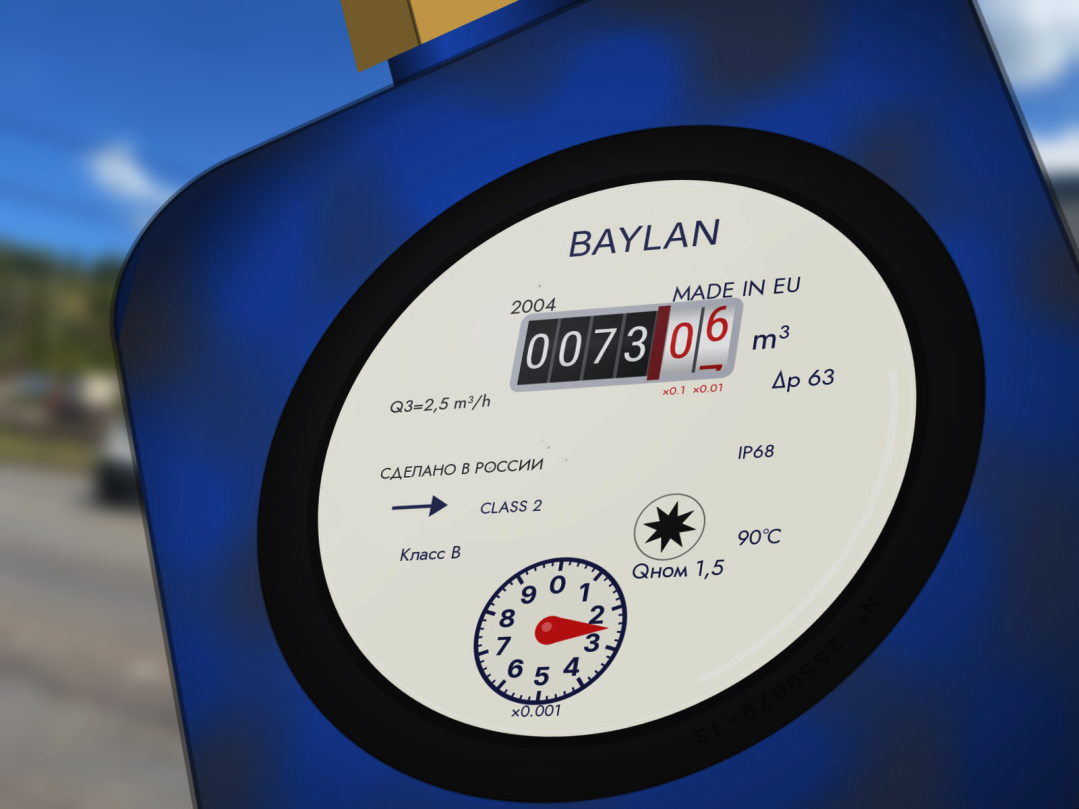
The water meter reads 73.062 m³
